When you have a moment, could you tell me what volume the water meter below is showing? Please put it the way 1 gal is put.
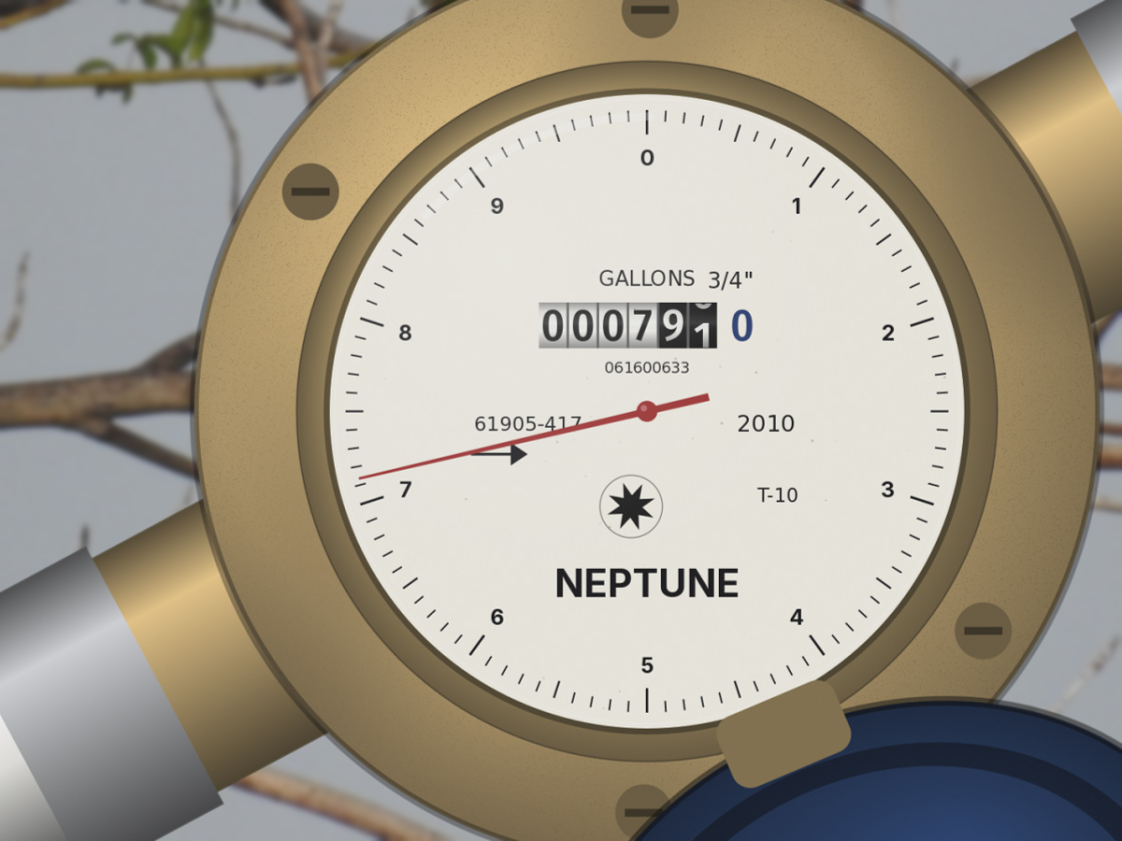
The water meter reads 7907.1 gal
